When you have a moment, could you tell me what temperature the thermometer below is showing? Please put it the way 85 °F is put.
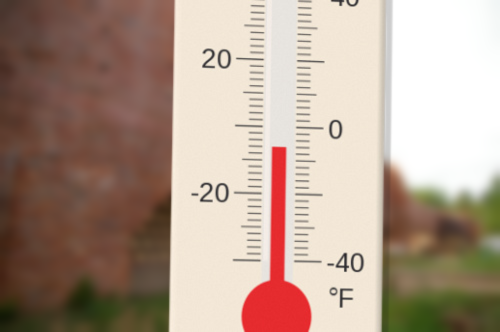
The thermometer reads -6 °F
